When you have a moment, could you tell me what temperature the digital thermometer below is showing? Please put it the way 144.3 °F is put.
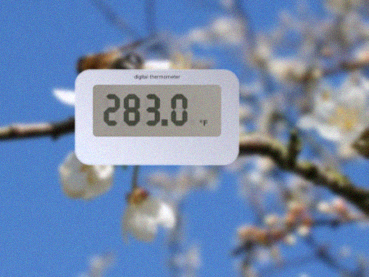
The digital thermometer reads 283.0 °F
